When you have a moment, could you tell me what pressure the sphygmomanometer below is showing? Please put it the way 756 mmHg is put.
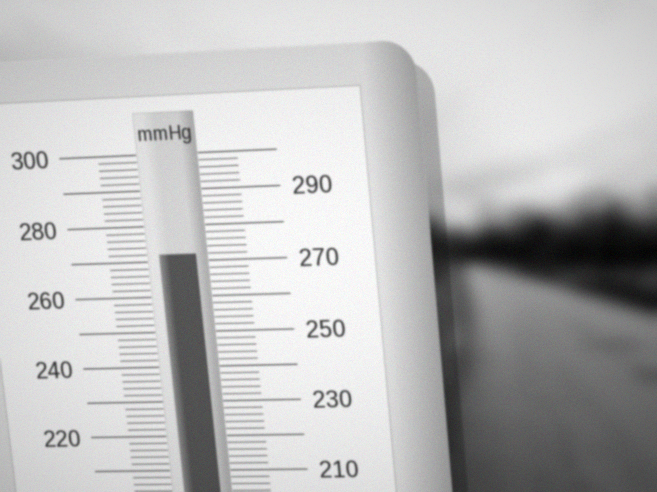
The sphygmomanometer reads 272 mmHg
